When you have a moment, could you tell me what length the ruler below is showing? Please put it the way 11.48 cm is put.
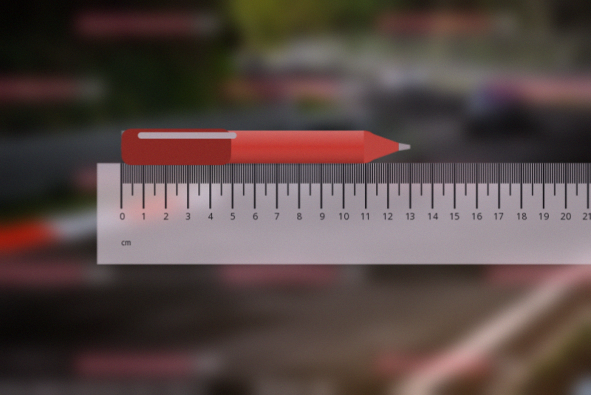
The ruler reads 13 cm
